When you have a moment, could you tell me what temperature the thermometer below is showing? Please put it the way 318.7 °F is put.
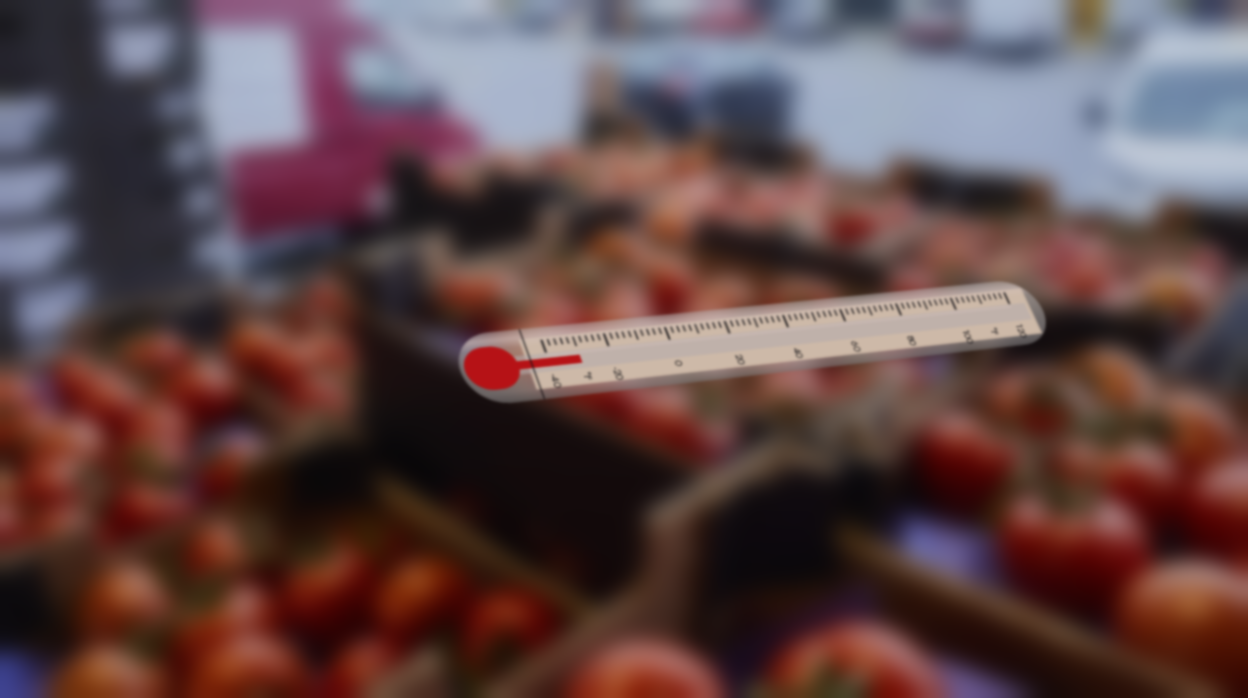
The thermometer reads -30 °F
